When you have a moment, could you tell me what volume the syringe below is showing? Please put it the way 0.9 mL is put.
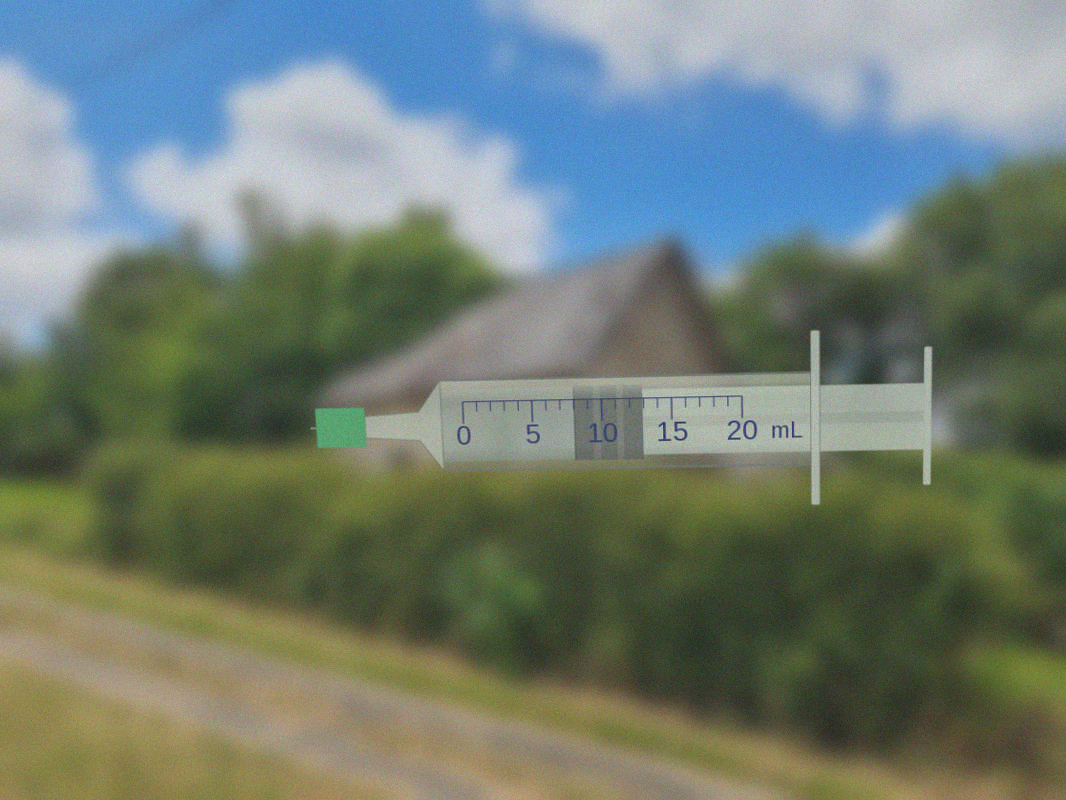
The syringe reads 8 mL
